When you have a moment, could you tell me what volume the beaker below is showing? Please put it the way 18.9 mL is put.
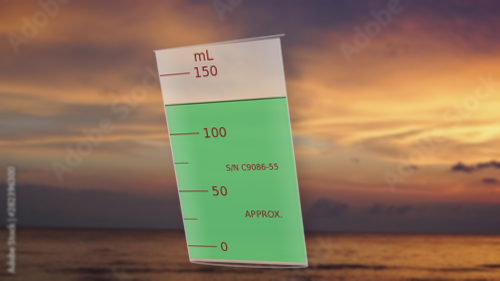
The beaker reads 125 mL
